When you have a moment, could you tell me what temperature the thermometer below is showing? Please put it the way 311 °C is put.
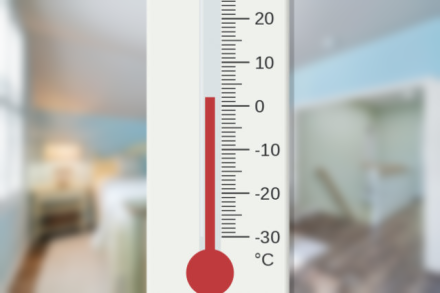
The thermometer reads 2 °C
